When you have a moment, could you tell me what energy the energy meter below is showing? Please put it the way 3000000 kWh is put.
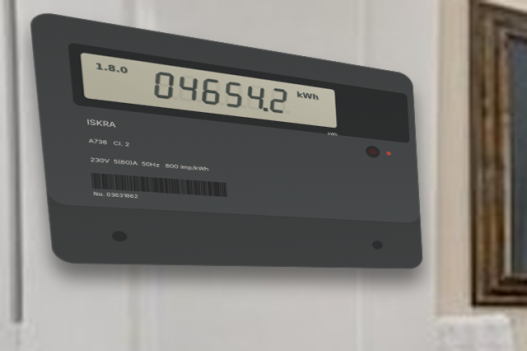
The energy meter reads 4654.2 kWh
